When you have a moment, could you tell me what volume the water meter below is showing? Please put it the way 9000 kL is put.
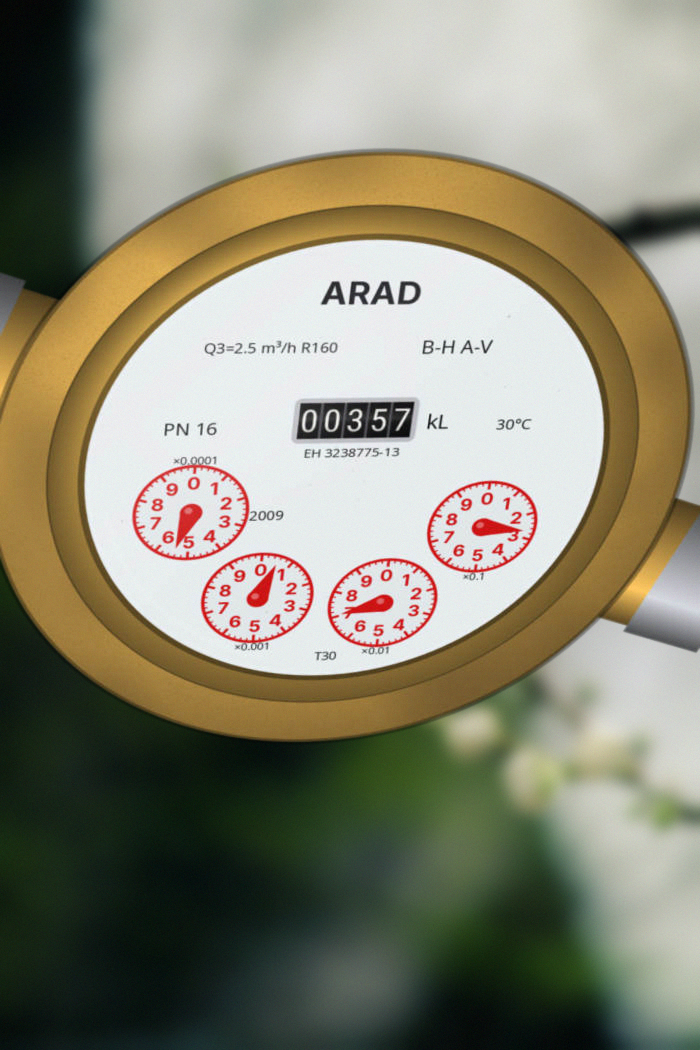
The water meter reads 357.2705 kL
